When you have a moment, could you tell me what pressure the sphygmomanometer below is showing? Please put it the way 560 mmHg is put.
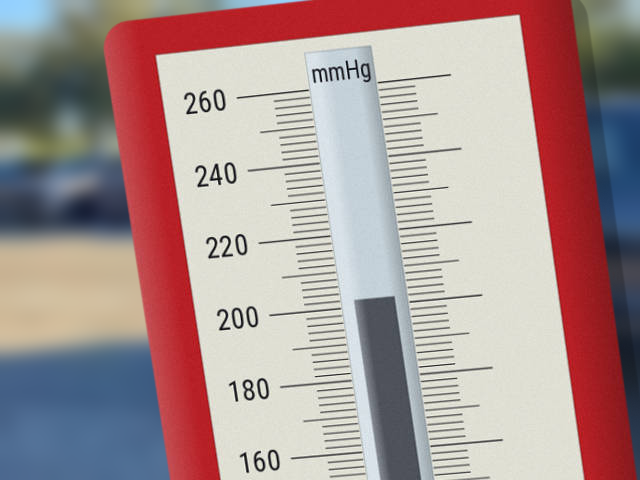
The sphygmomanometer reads 202 mmHg
